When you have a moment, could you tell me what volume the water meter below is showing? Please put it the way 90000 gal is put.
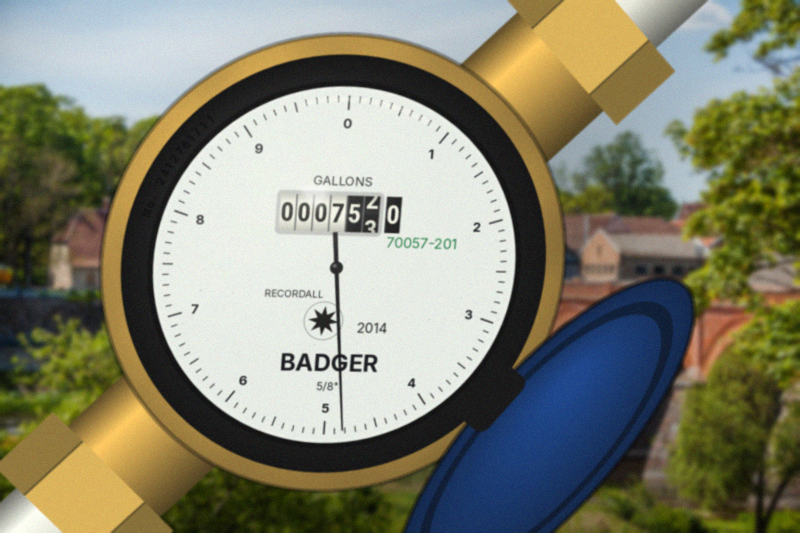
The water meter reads 7524.8 gal
